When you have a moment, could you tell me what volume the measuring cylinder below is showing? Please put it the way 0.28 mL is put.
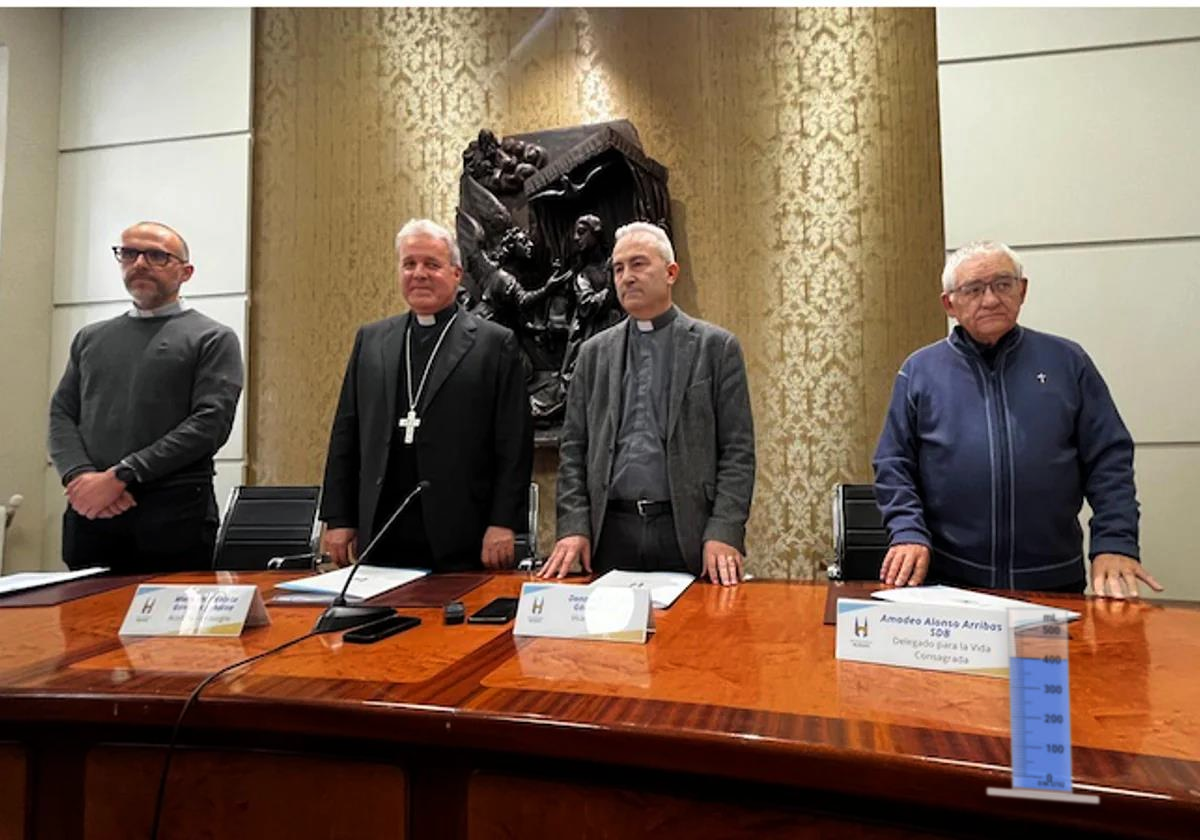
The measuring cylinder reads 400 mL
